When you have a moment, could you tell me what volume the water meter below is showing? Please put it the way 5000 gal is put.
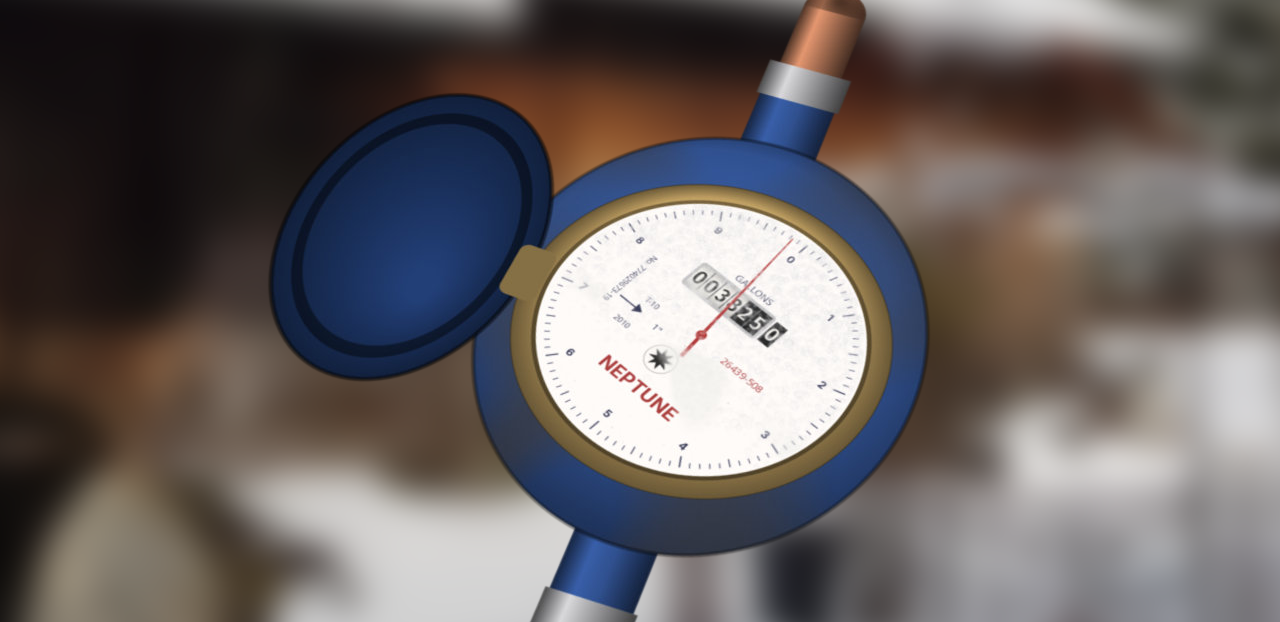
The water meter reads 38249.8 gal
